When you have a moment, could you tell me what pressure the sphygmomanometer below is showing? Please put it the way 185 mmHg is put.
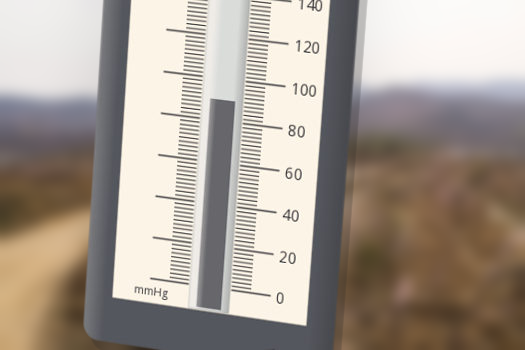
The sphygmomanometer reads 90 mmHg
